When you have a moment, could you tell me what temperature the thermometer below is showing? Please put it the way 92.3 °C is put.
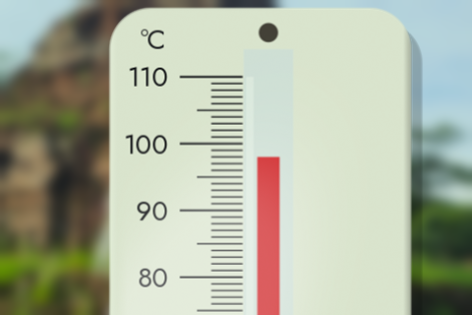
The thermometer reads 98 °C
